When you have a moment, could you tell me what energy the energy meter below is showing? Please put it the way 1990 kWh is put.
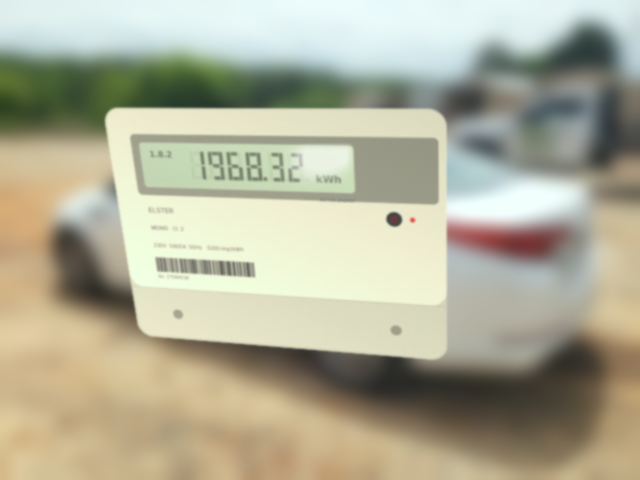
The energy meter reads 1968.32 kWh
